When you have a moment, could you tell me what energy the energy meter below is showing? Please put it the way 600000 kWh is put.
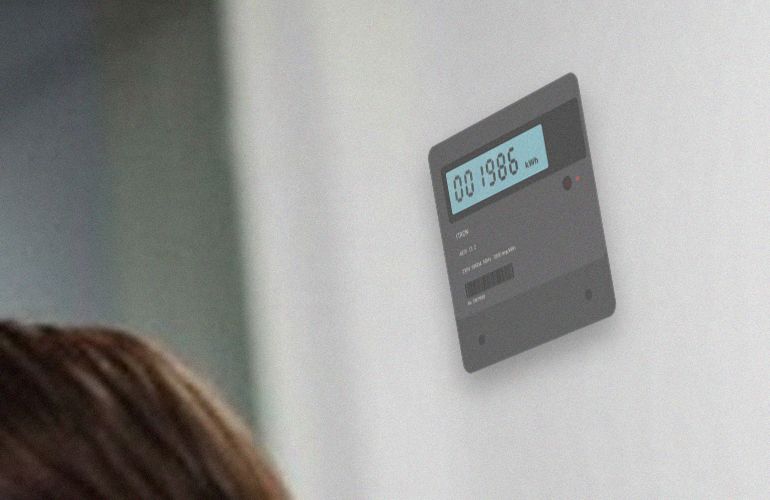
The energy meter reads 1986 kWh
